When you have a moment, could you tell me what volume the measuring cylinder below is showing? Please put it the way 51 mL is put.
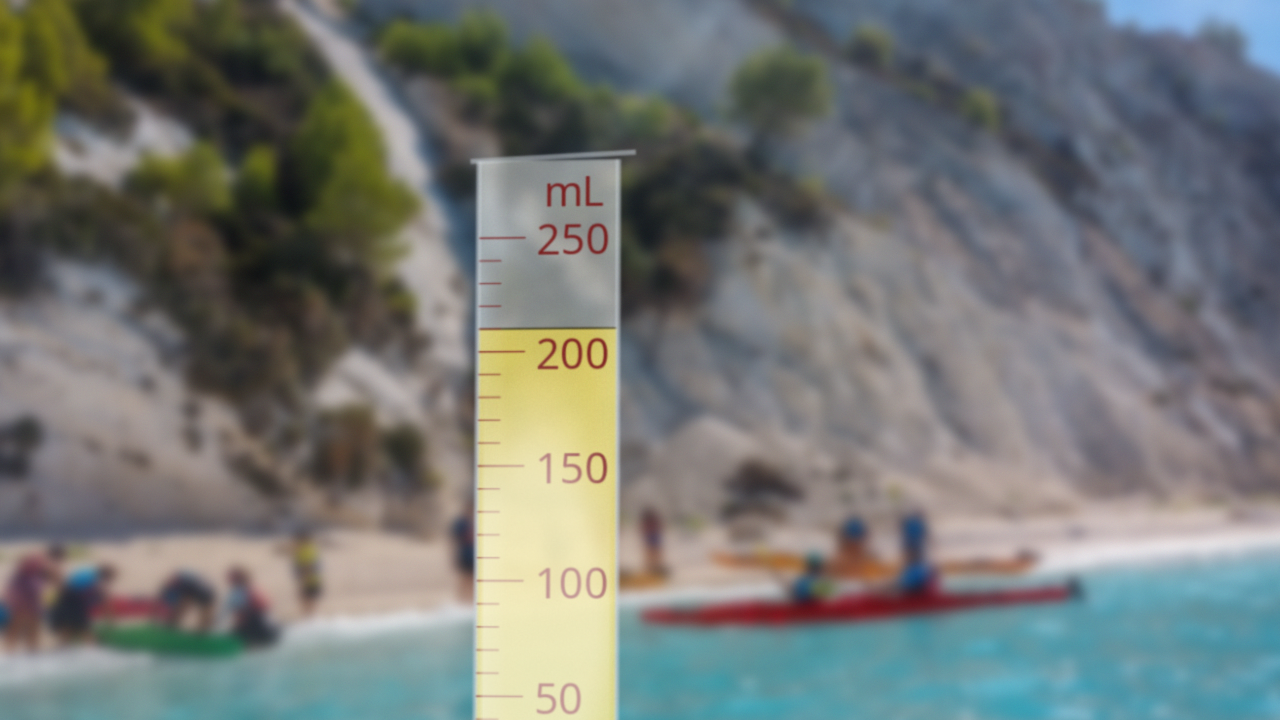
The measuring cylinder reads 210 mL
